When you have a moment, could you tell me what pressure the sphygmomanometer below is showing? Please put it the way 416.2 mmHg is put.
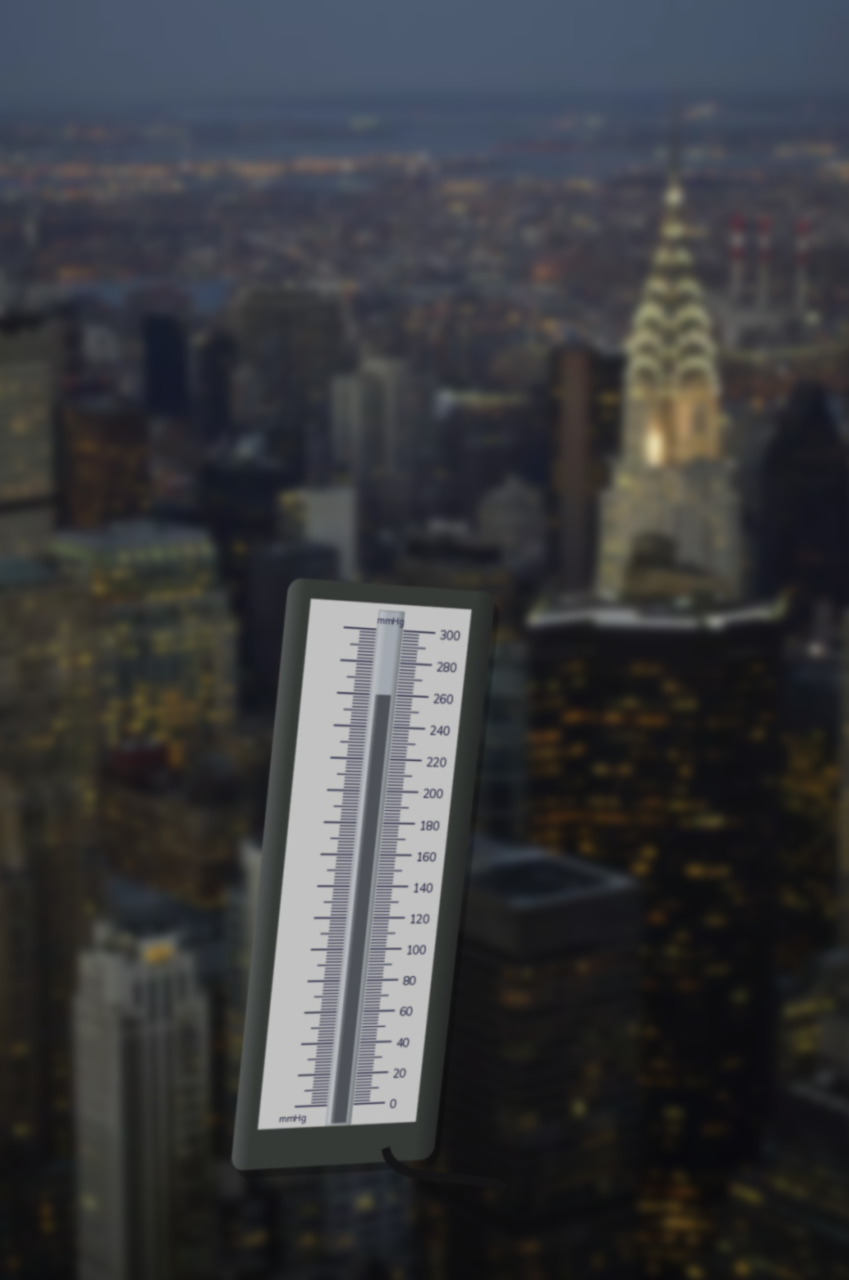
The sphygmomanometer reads 260 mmHg
